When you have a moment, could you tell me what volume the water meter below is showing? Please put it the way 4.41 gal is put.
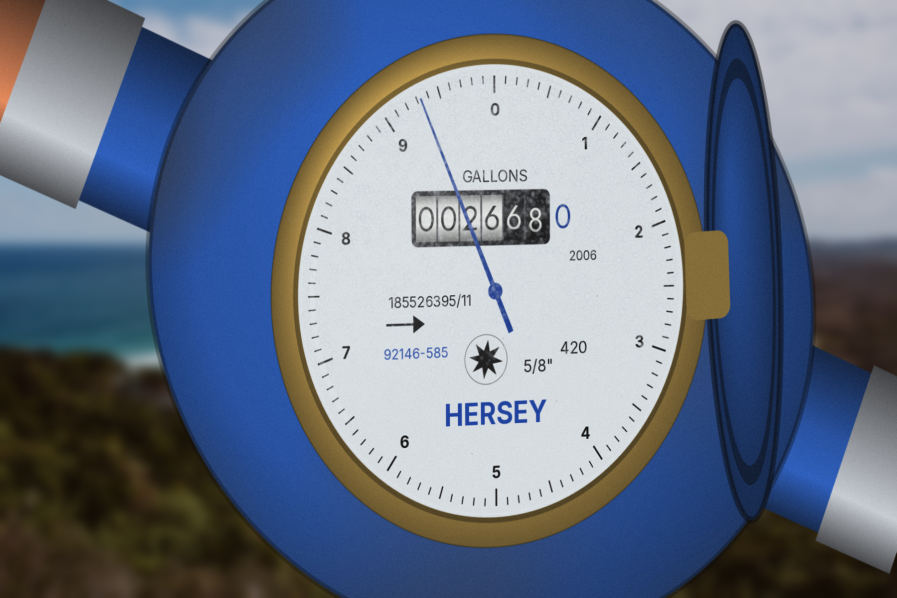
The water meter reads 26679.3 gal
